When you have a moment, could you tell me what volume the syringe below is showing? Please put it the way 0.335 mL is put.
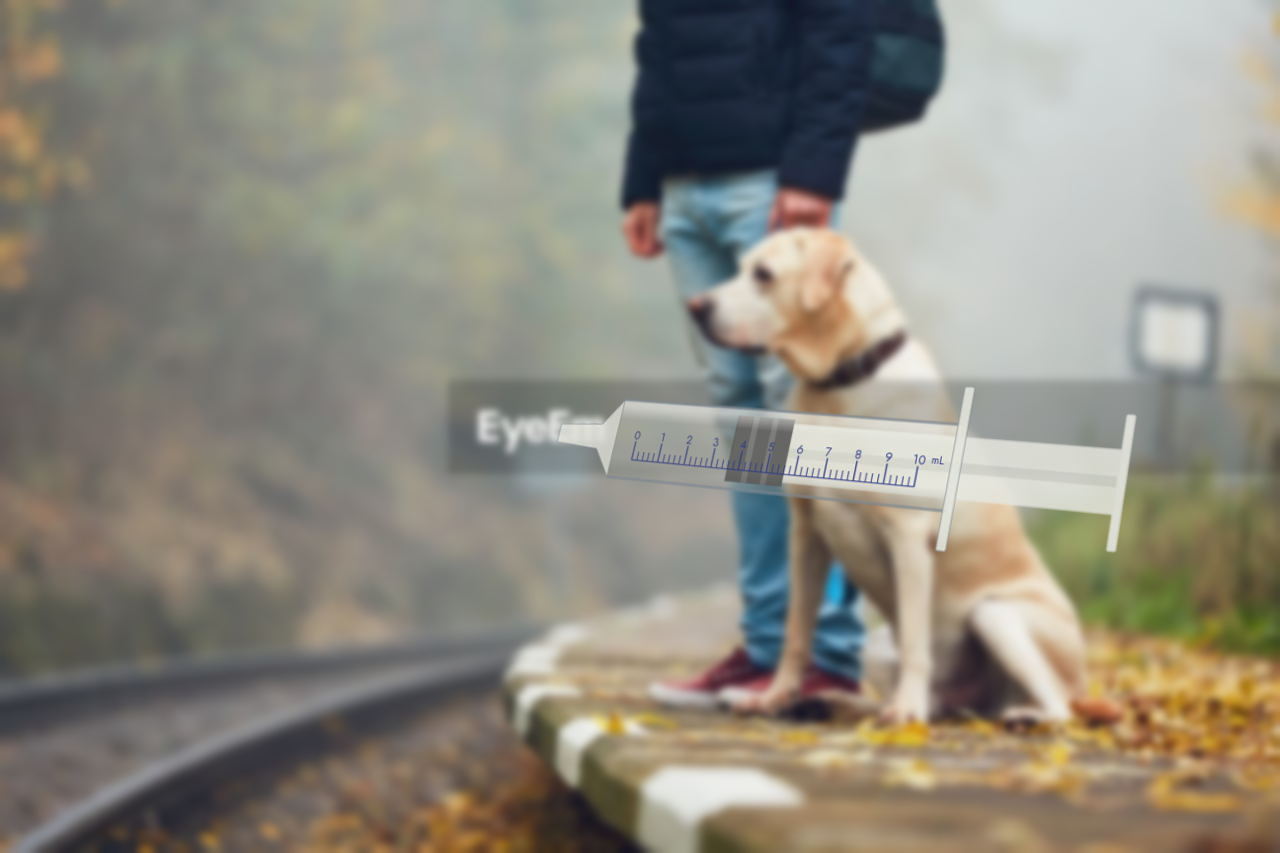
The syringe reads 3.6 mL
